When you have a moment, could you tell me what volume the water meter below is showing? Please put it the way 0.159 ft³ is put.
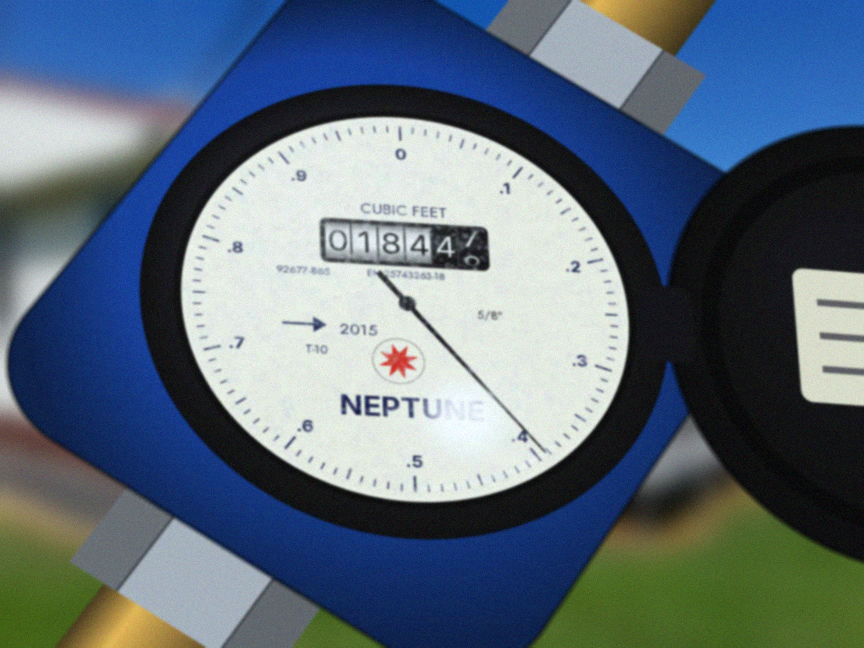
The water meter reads 18447.39 ft³
